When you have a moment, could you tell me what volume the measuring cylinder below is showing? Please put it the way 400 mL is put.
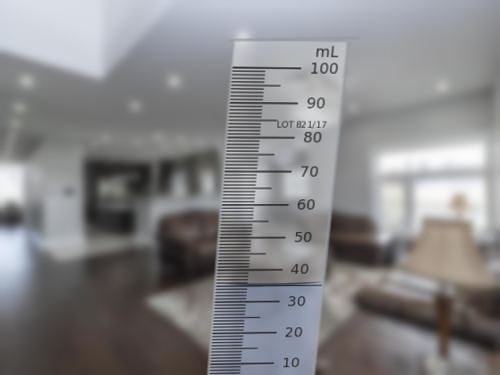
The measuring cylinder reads 35 mL
